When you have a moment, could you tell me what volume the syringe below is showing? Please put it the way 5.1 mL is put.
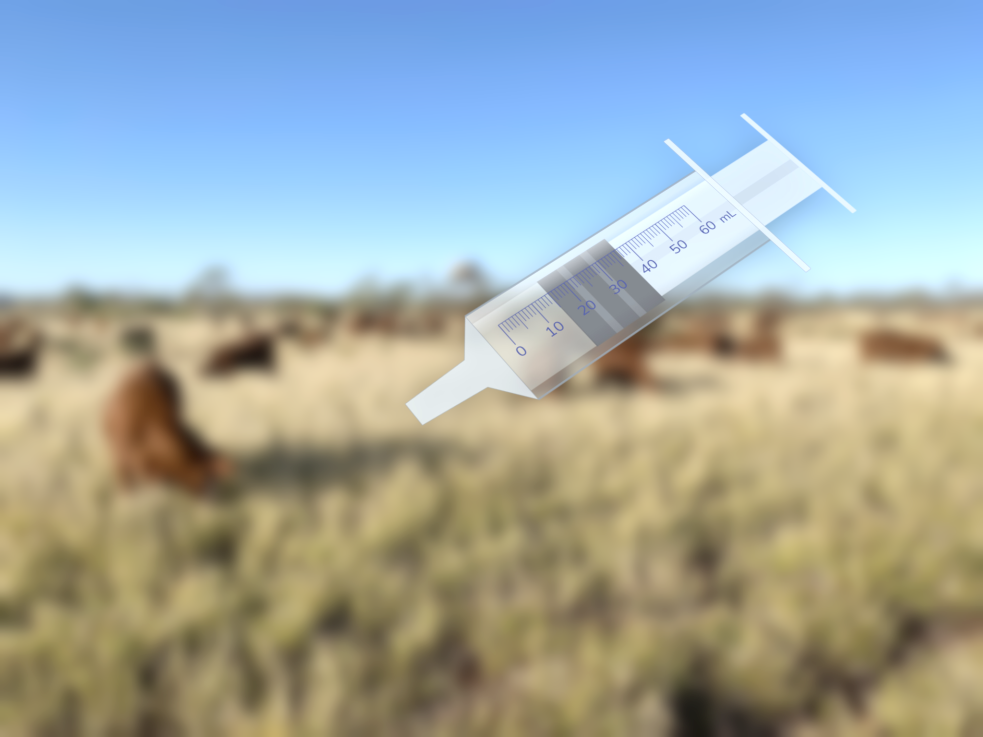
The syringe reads 15 mL
